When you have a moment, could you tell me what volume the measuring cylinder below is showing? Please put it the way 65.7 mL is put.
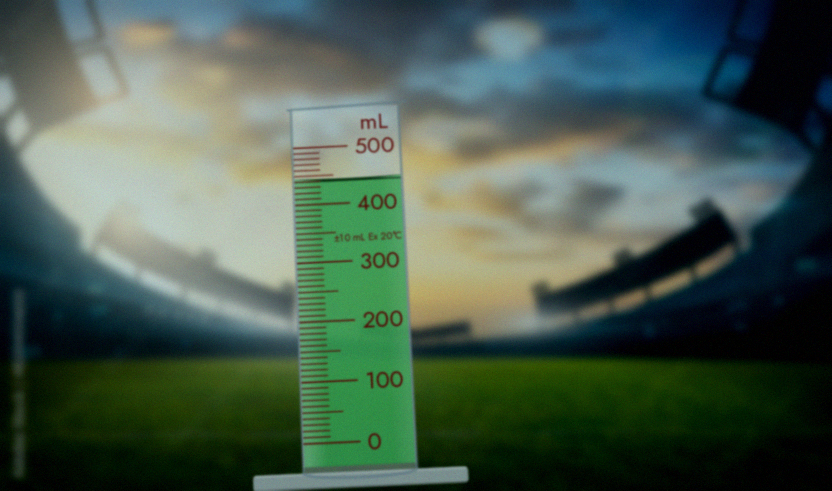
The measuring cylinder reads 440 mL
